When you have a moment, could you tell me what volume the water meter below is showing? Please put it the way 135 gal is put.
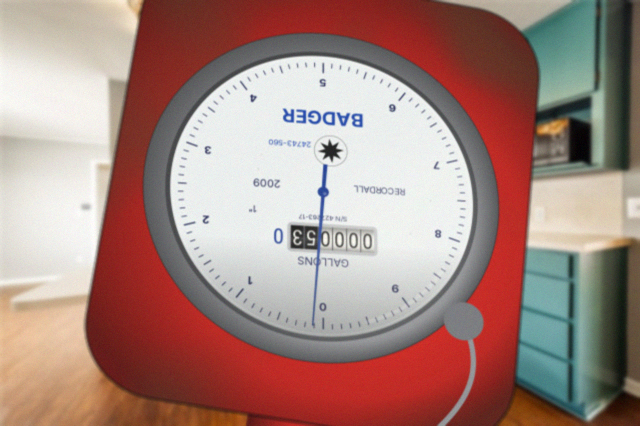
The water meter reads 530.1 gal
